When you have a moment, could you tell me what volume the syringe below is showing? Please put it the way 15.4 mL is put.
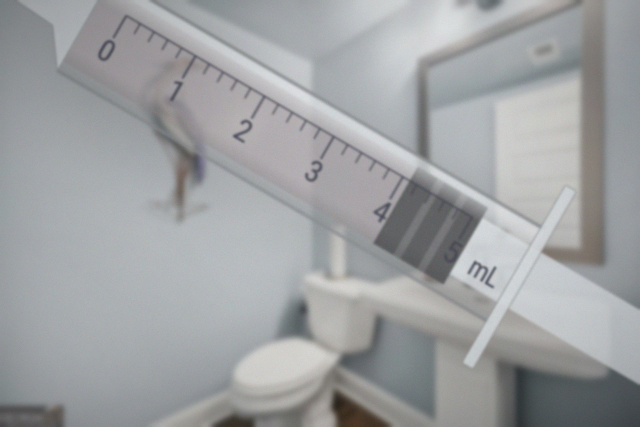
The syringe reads 4.1 mL
